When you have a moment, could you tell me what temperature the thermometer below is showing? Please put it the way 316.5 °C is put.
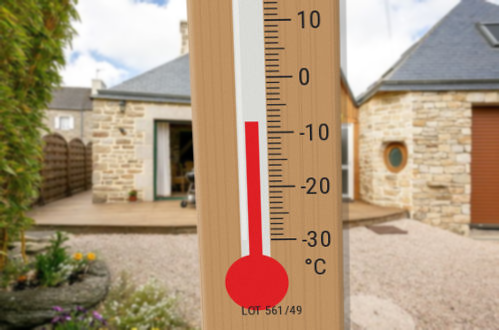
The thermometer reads -8 °C
